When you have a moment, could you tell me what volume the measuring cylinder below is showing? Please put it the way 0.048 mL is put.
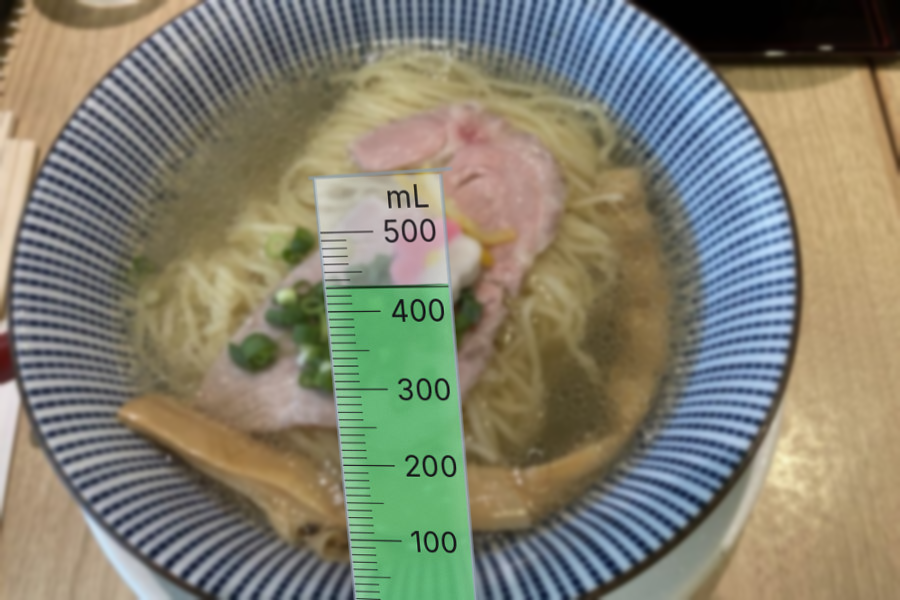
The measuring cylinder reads 430 mL
